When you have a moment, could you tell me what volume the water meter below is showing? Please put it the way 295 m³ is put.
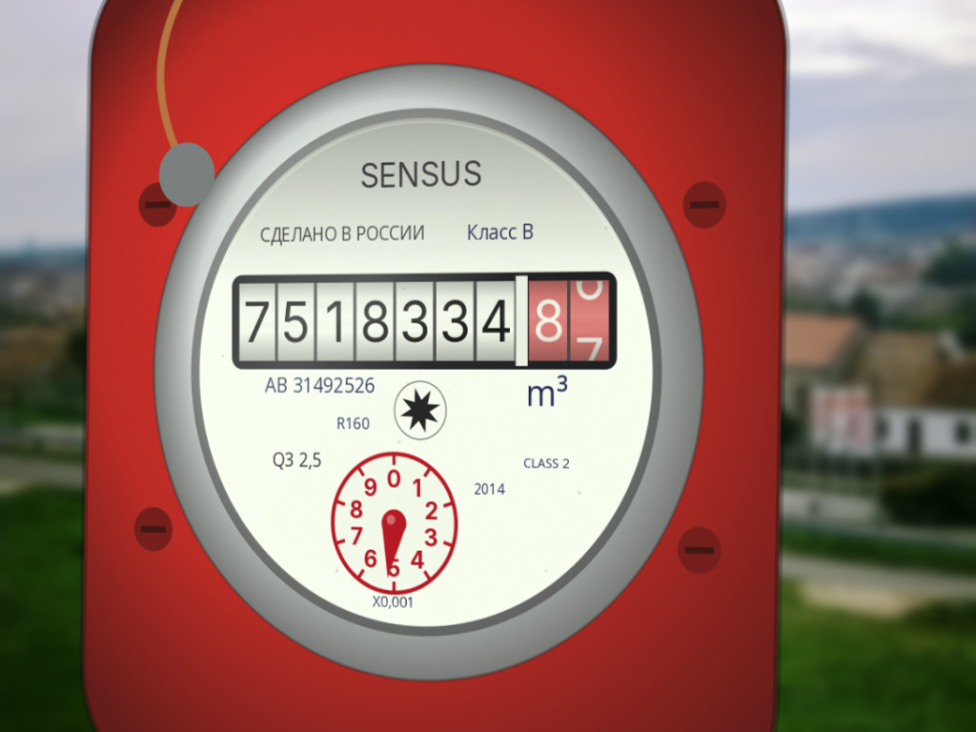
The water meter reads 7518334.865 m³
